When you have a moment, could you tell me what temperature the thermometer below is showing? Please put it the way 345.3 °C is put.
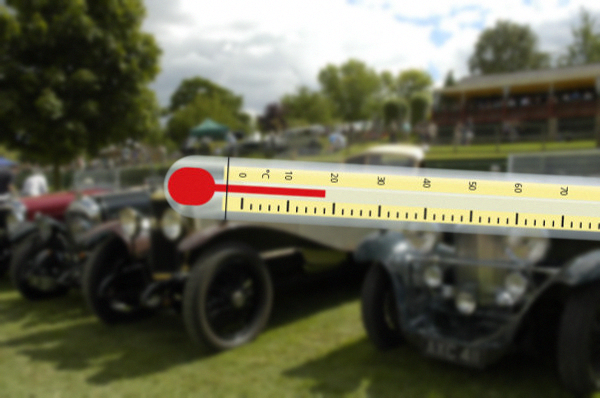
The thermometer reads 18 °C
